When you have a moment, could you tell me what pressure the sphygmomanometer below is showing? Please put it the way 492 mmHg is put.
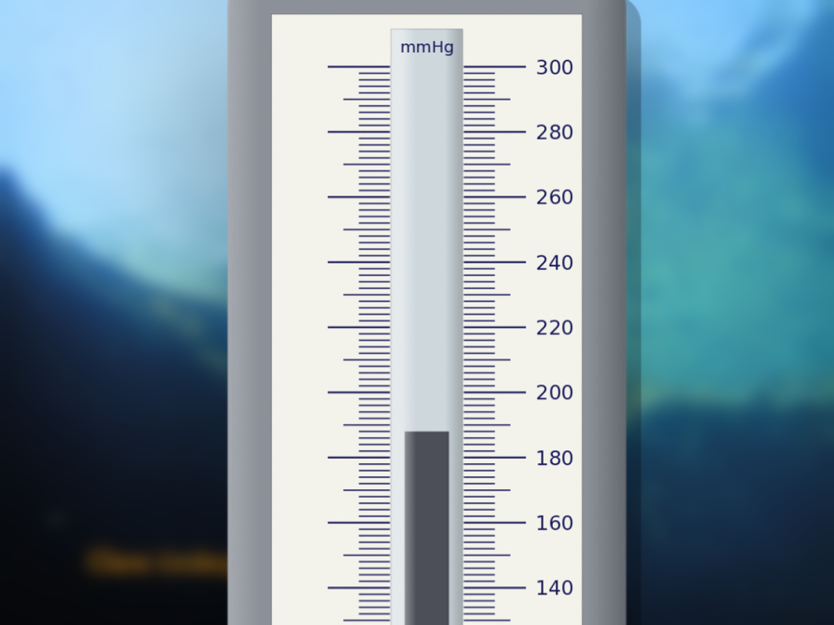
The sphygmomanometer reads 188 mmHg
